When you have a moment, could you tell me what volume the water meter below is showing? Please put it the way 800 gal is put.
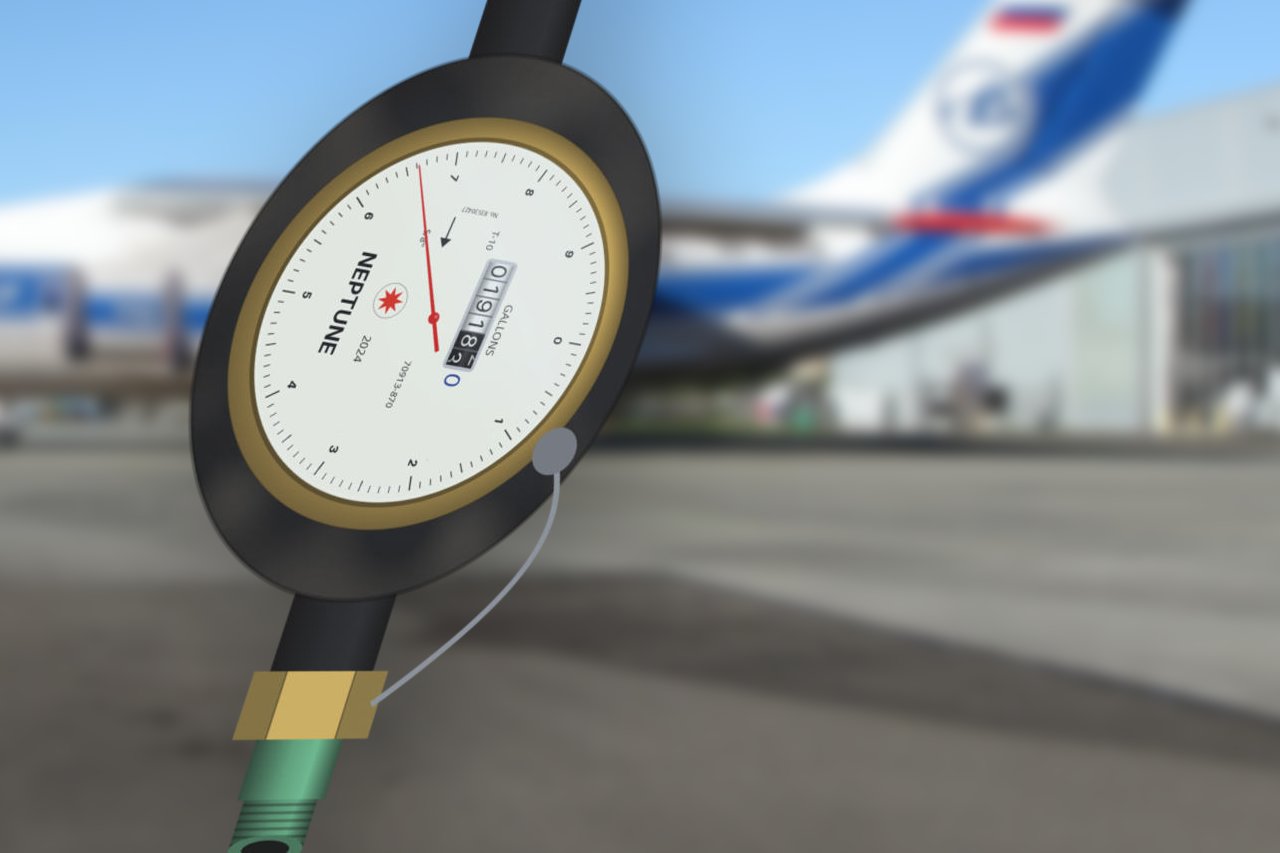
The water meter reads 191826.6 gal
